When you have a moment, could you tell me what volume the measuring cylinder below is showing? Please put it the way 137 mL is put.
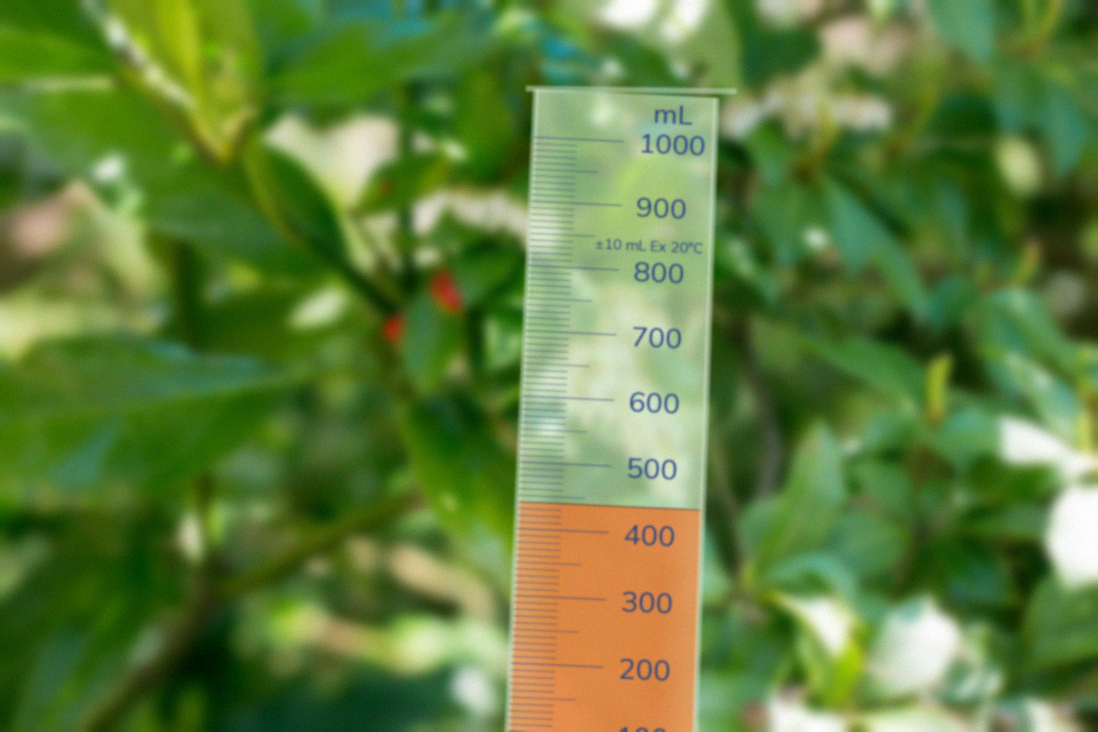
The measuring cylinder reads 440 mL
